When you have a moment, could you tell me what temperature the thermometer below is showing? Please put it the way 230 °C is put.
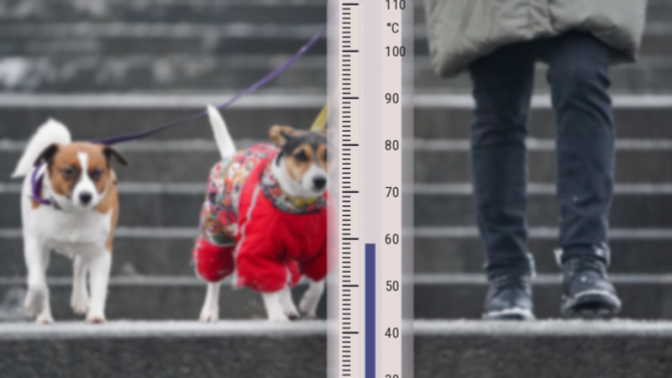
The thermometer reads 59 °C
